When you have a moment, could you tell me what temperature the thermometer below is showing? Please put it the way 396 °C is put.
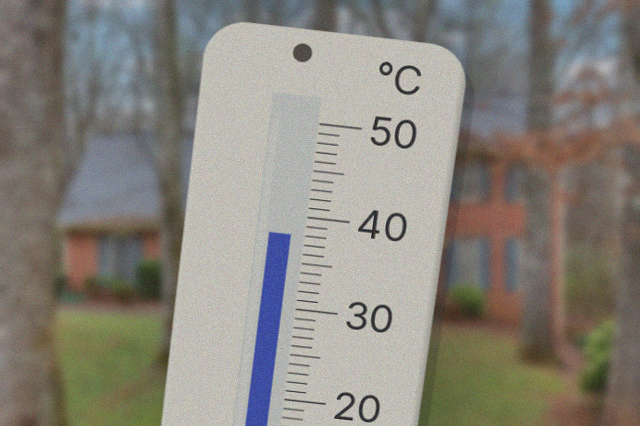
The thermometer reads 38 °C
